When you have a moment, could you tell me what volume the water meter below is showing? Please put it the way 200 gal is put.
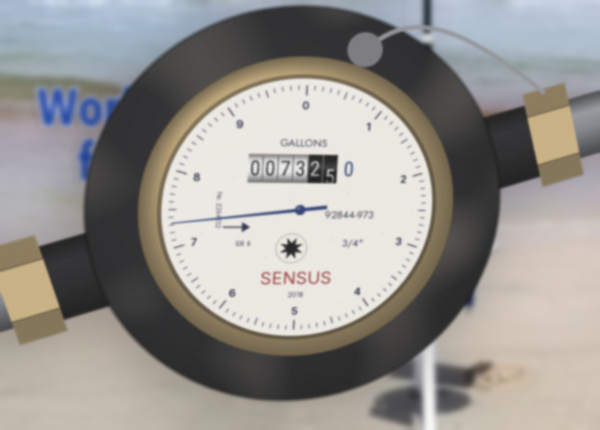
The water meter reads 73247.3 gal
